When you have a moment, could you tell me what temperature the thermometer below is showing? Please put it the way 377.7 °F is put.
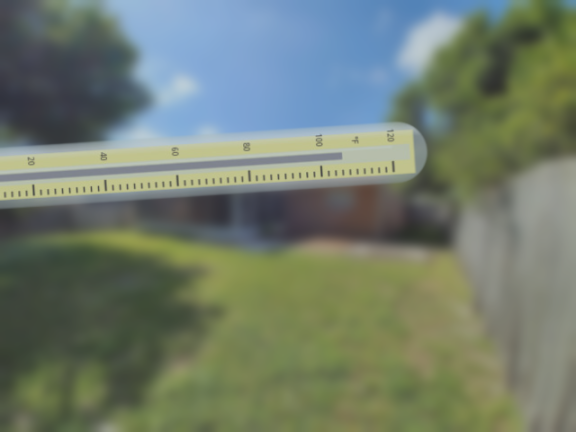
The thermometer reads 106 °F
